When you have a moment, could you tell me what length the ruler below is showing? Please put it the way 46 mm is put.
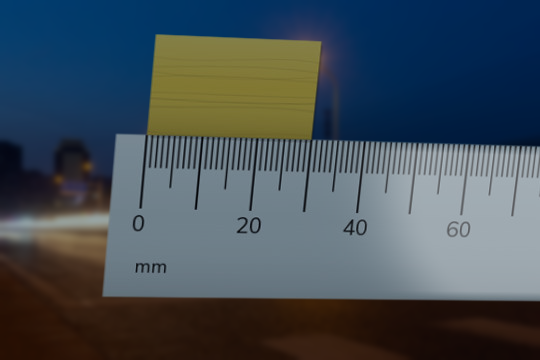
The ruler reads 30 mm
